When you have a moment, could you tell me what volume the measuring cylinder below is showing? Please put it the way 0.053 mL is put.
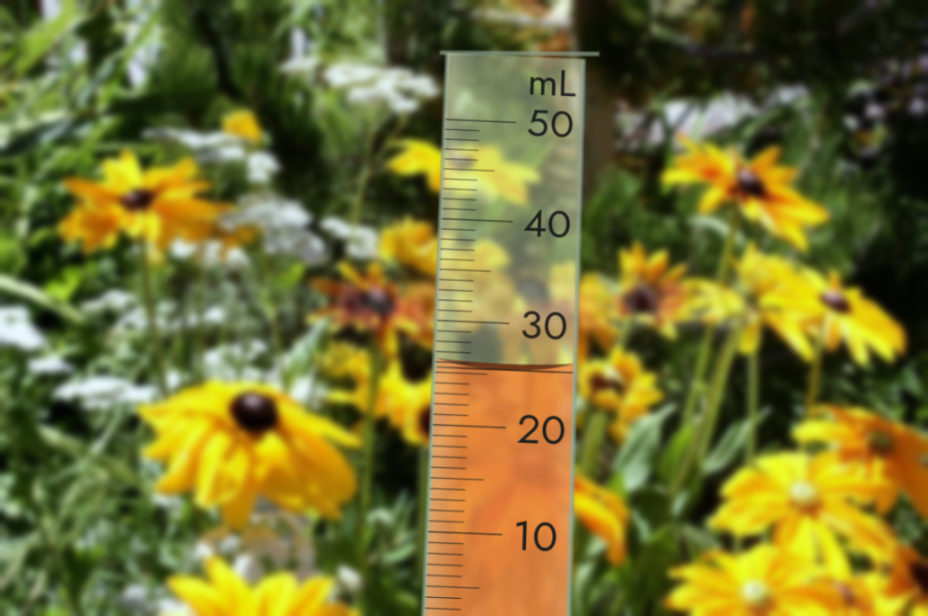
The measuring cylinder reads 25.5 mL
